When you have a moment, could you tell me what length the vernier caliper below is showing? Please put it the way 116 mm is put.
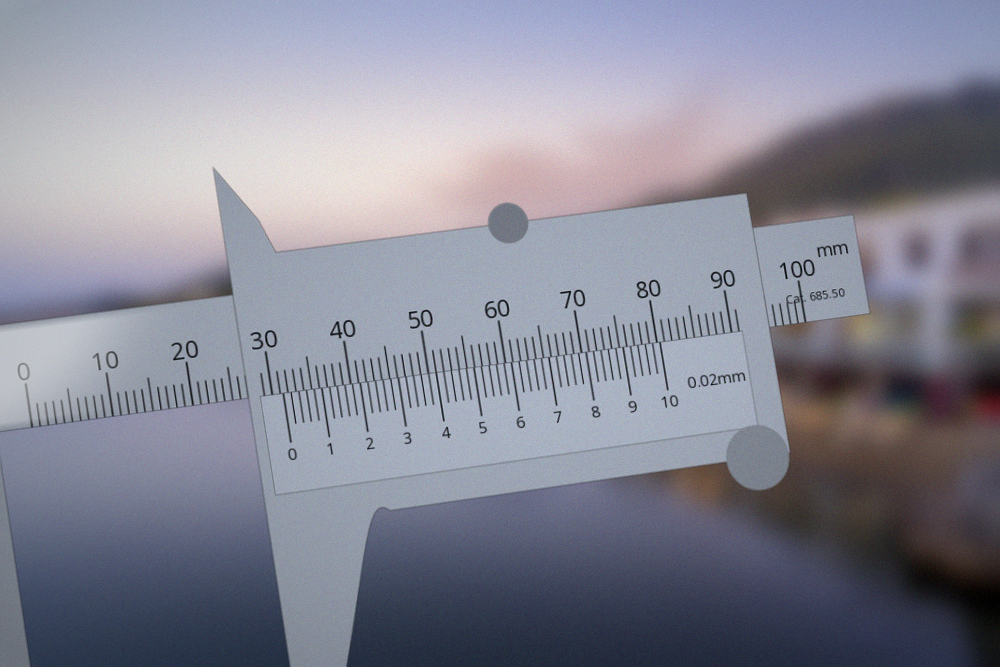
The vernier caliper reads 31.4 mm
